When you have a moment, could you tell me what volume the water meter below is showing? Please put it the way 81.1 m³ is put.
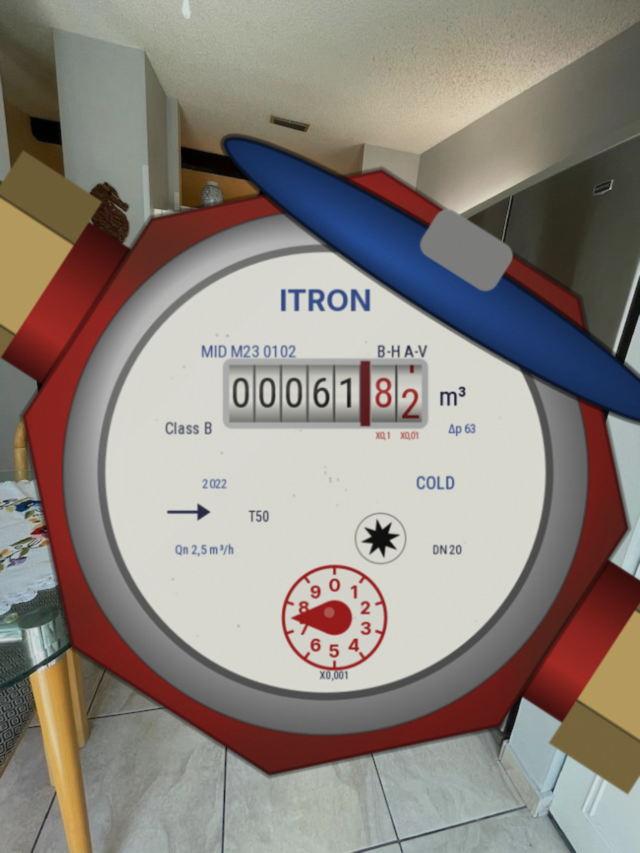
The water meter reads 61.817 m³
